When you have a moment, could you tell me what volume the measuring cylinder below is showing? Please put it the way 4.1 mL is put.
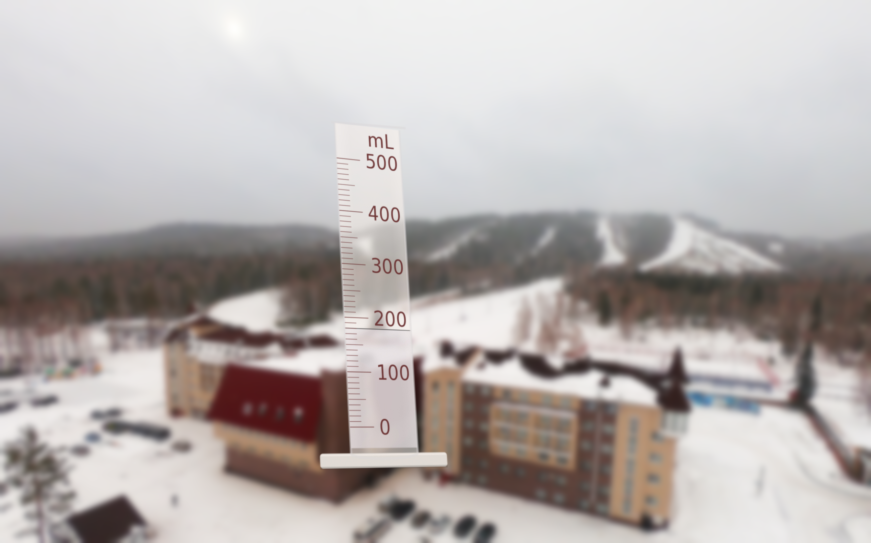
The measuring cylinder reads 180 mL
